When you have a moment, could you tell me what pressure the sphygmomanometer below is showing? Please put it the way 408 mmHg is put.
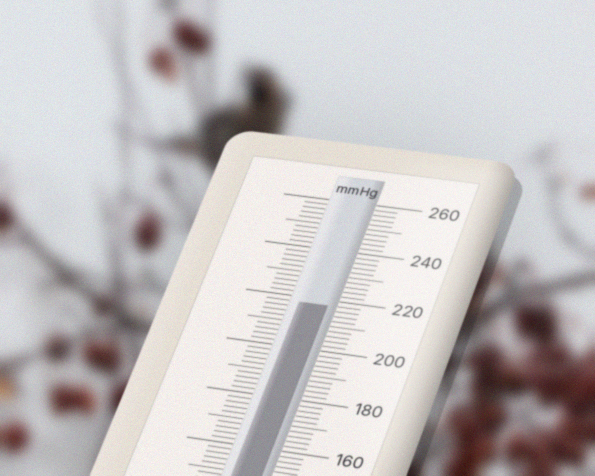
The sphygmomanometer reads 218 mmHg
